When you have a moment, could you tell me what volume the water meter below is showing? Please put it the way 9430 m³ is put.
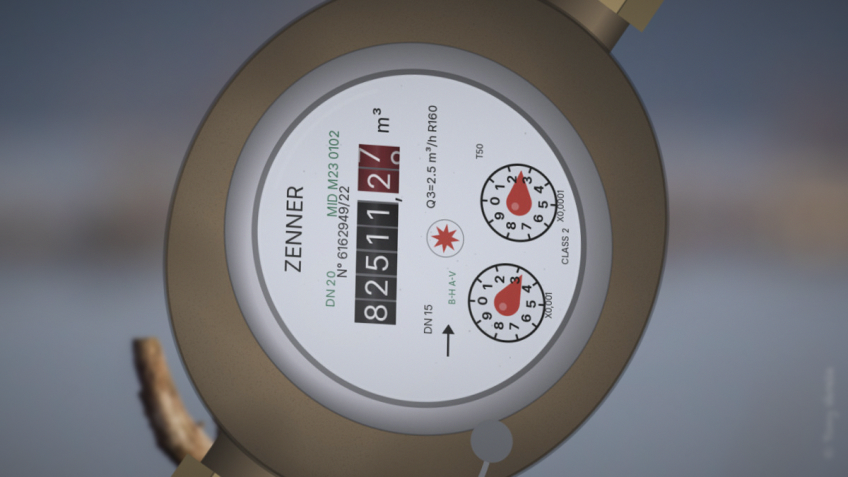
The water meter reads 82511.2732 m³
